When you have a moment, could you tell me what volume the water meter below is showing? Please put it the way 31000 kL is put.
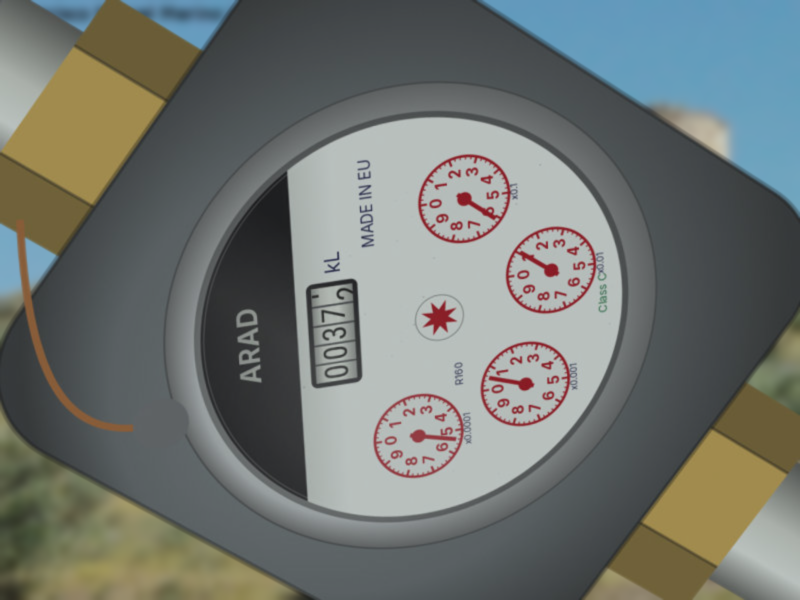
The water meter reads 371.6105 kL
